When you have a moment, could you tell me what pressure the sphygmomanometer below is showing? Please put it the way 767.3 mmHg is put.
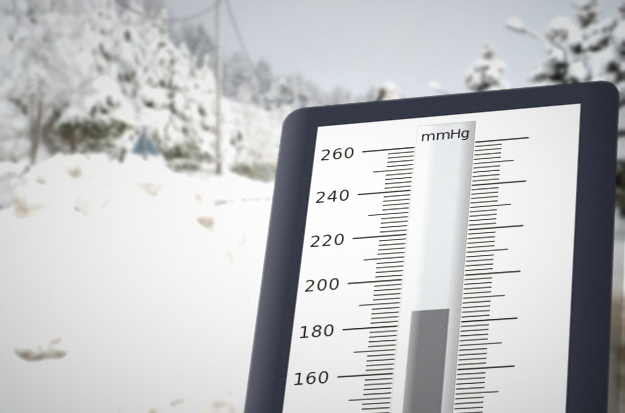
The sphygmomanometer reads 186 mmHg
